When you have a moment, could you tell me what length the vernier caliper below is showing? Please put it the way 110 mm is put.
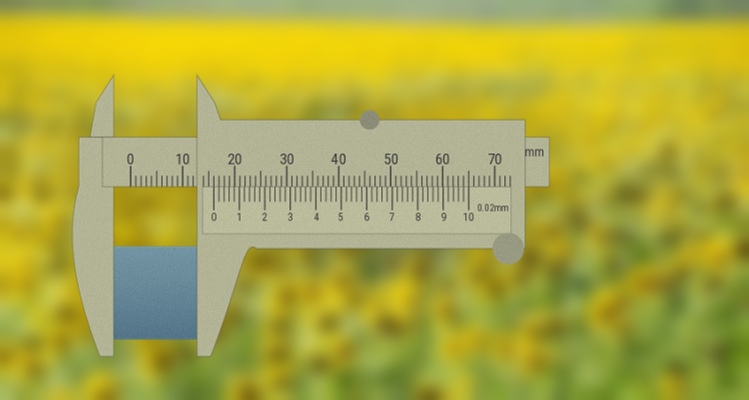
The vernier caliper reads 16.0 mm
